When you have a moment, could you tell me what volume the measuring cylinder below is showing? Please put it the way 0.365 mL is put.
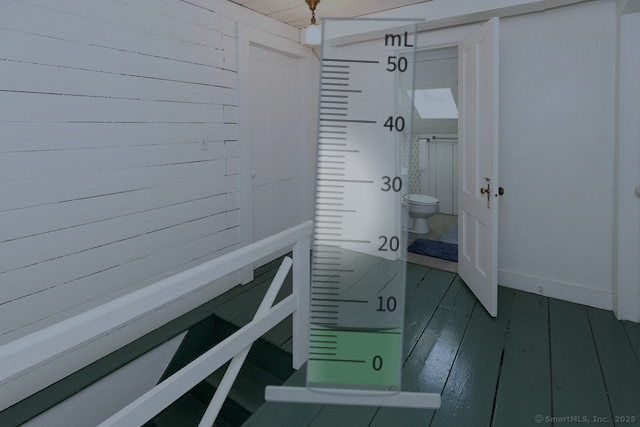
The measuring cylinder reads 5 mL
